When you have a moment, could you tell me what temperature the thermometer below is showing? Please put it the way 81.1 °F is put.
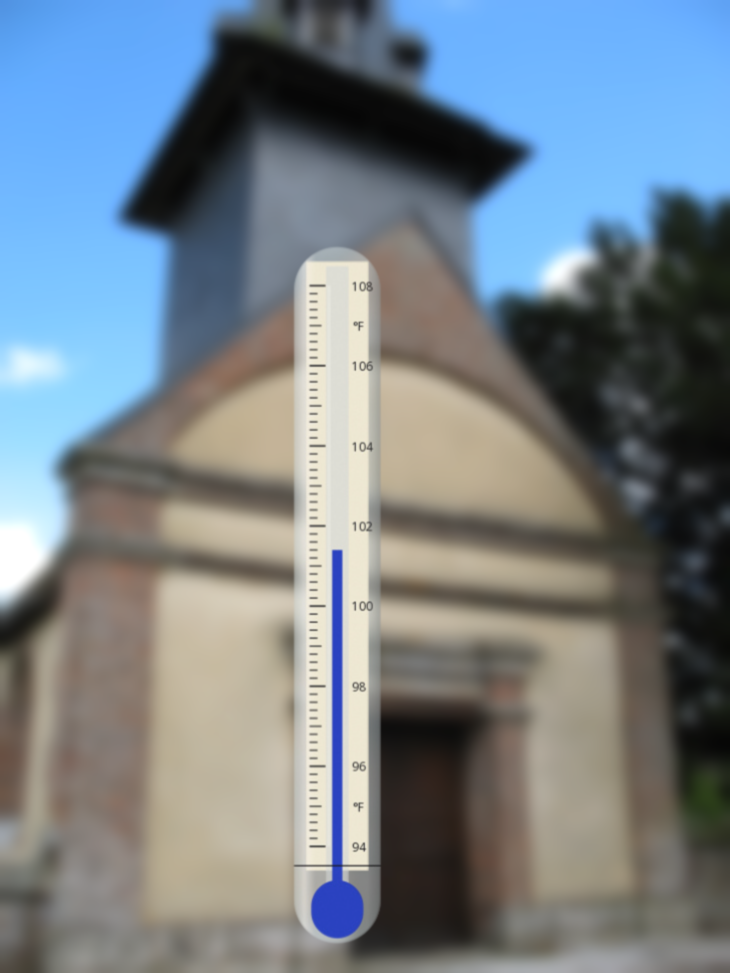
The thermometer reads 101.4 °F
